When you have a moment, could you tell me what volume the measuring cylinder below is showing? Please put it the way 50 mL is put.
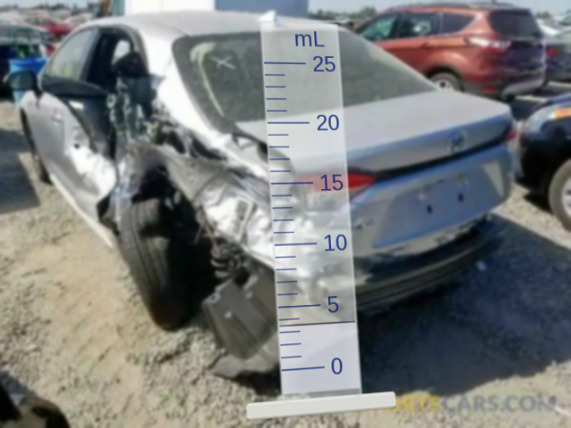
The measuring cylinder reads 3.5 mL
